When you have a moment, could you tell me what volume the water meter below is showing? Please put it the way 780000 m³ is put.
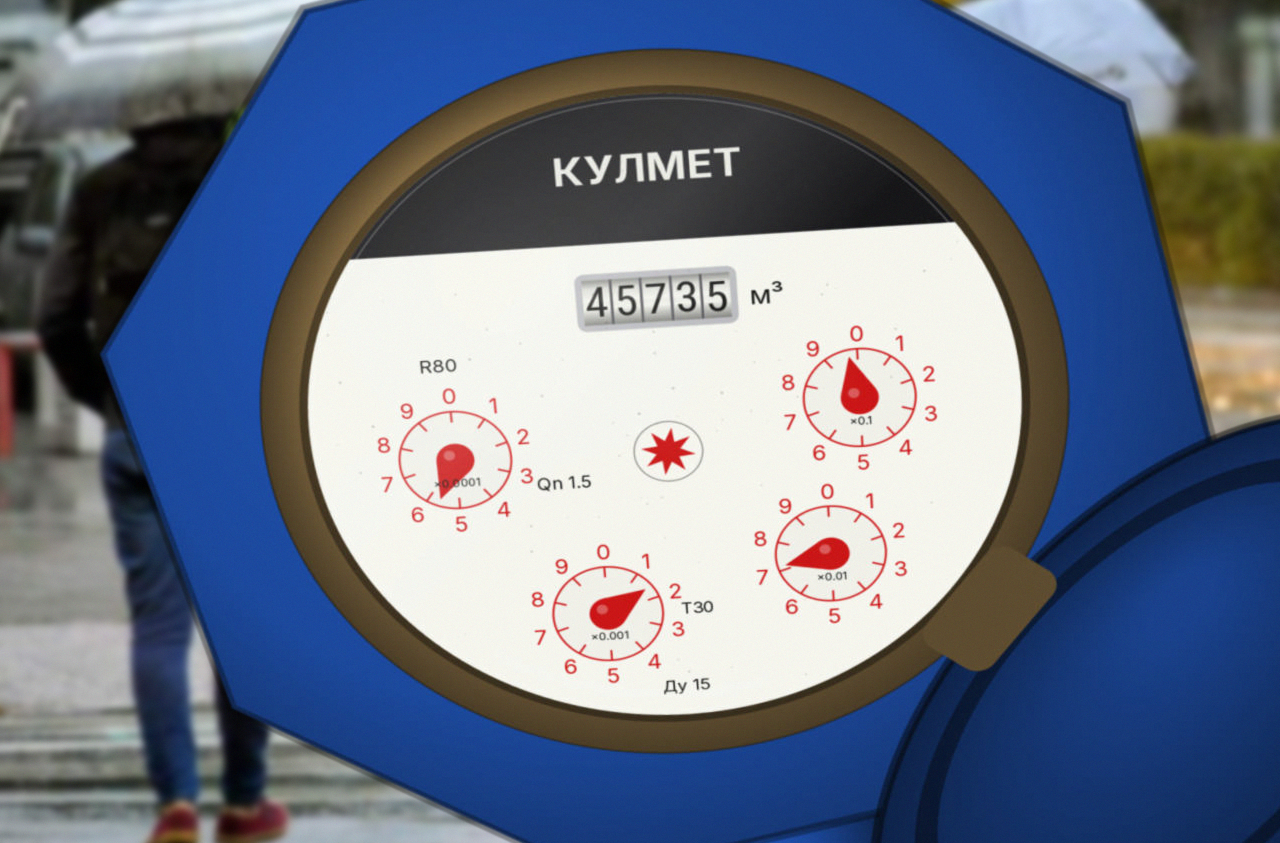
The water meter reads 45734.9715 m³
